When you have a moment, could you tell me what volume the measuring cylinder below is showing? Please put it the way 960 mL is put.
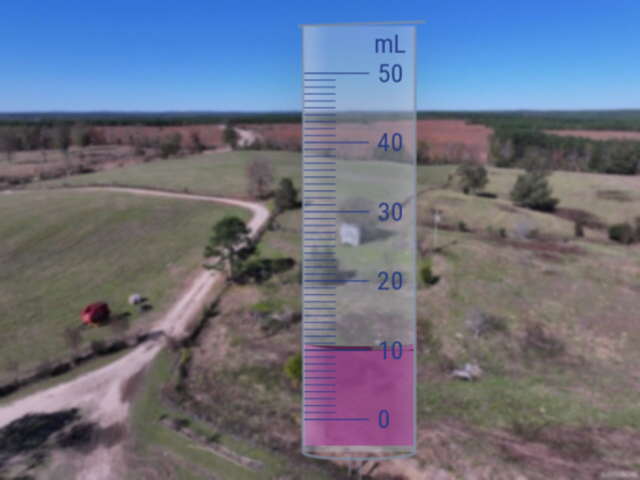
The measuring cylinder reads 10 mL
